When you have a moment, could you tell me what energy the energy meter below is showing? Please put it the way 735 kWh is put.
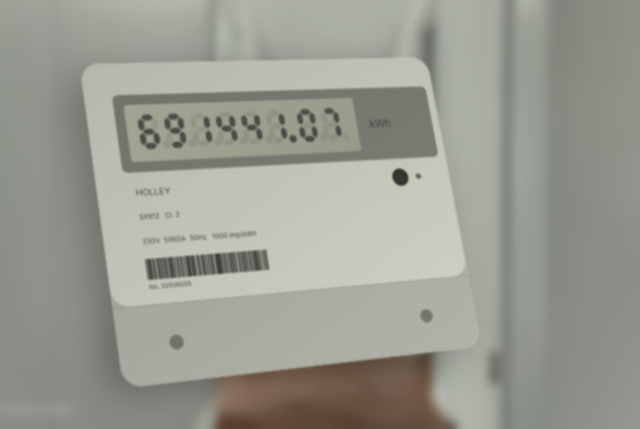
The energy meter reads 691441.07 kWh
